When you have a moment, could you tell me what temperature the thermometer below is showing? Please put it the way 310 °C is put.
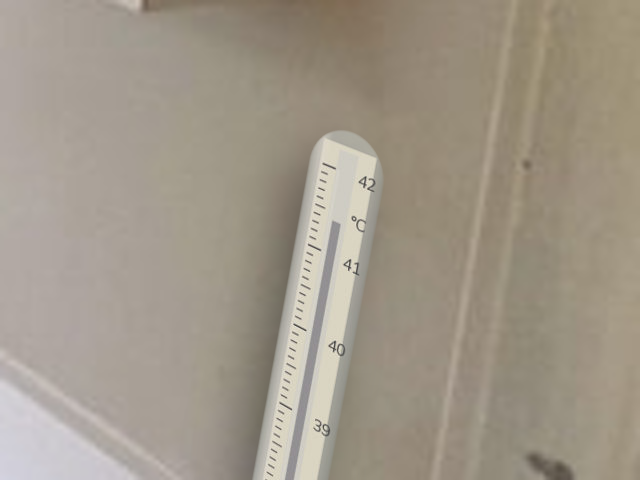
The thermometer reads 41.4 °C
